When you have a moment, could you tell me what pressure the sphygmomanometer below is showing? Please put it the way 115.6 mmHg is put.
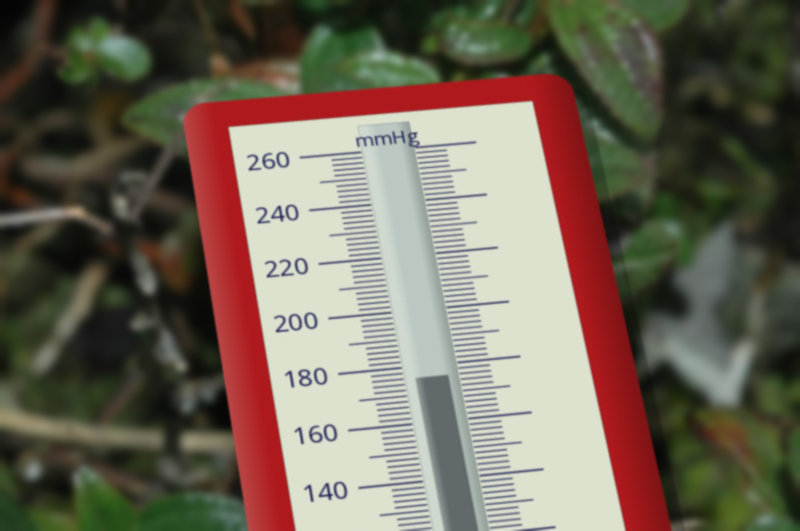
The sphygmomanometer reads 176 mmHg
